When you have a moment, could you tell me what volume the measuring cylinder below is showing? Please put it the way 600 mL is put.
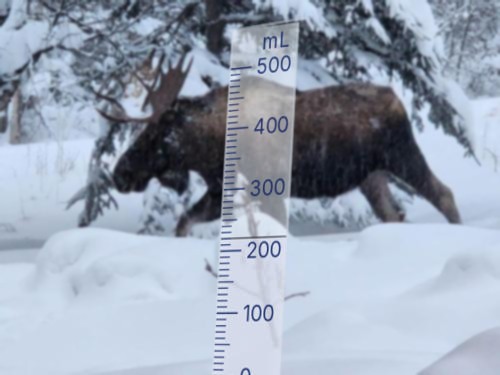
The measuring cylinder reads 220 mL
